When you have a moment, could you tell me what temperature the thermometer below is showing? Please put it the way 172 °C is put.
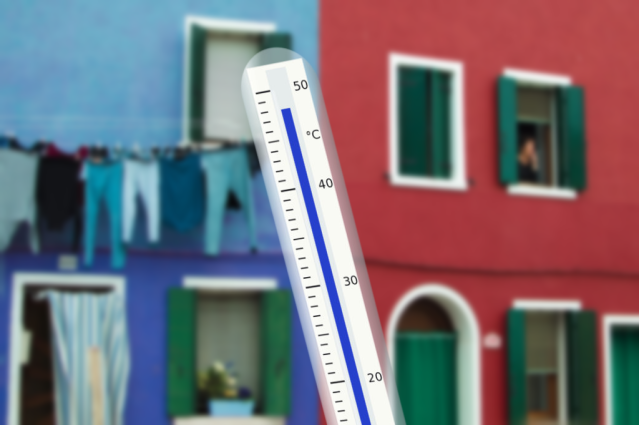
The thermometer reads 48 °C
